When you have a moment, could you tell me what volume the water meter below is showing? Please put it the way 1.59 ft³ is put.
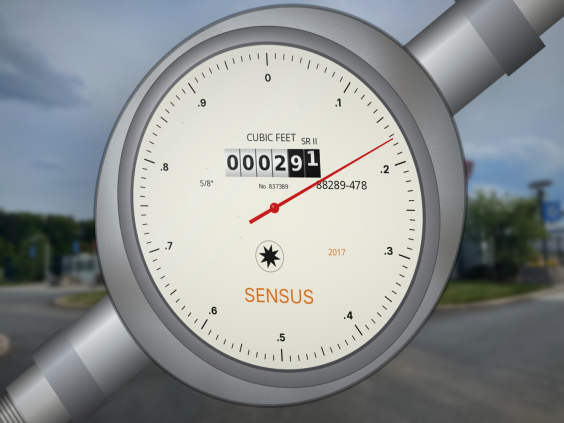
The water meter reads 291.17 ft³
